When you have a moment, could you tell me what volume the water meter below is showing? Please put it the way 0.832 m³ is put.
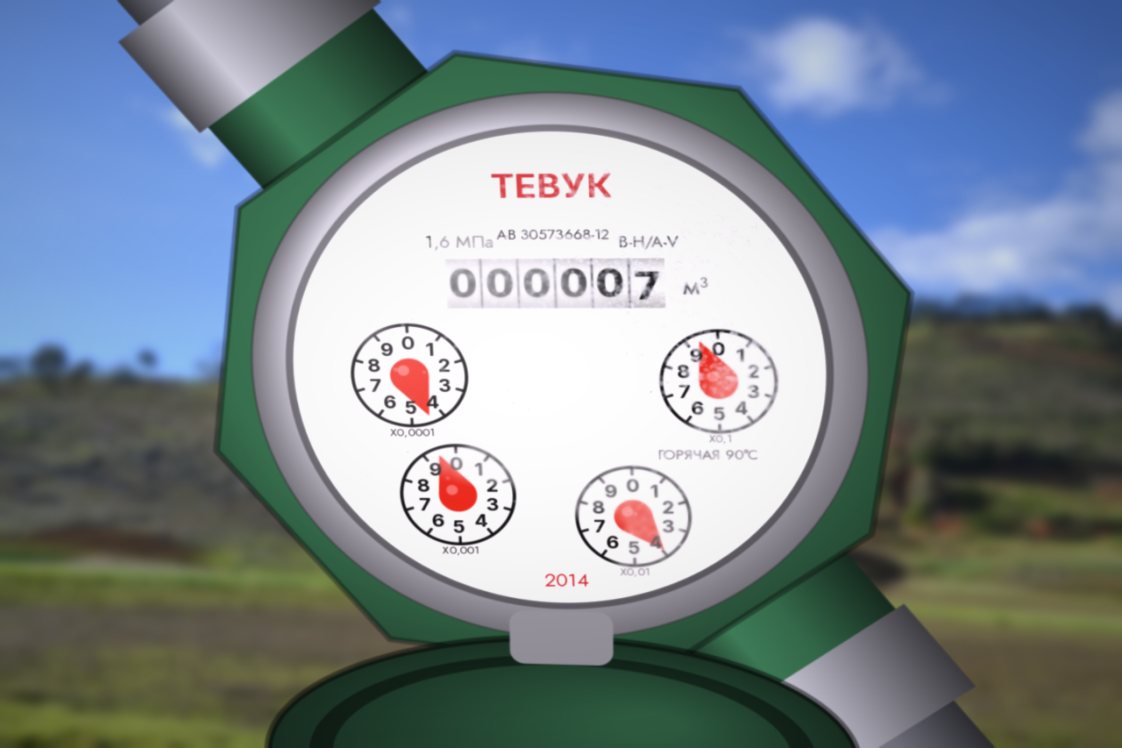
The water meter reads 6.9394 m³
